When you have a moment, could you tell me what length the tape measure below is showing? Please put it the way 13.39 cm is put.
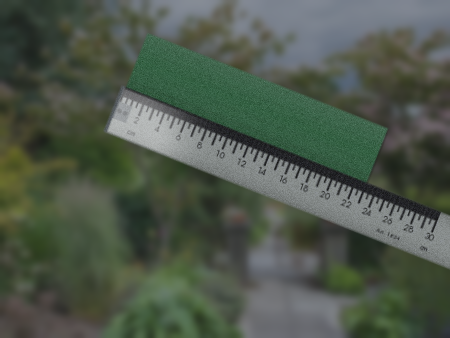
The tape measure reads 23 cm
